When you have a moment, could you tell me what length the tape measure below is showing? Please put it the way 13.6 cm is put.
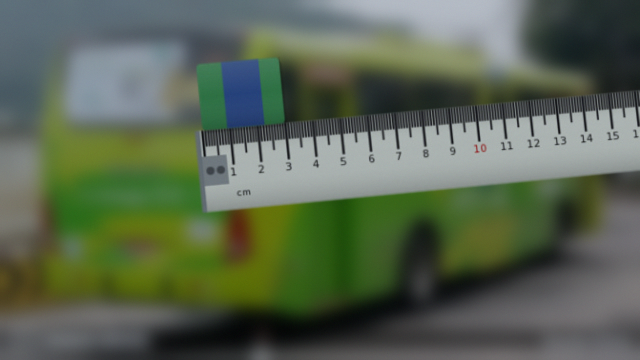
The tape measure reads 3 cm
